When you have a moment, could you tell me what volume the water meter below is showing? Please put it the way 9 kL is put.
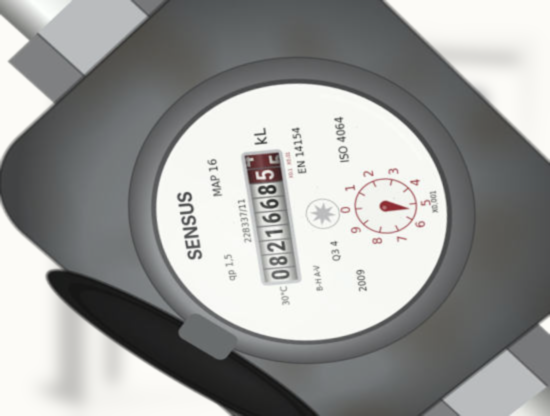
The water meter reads 821668.545 kL
